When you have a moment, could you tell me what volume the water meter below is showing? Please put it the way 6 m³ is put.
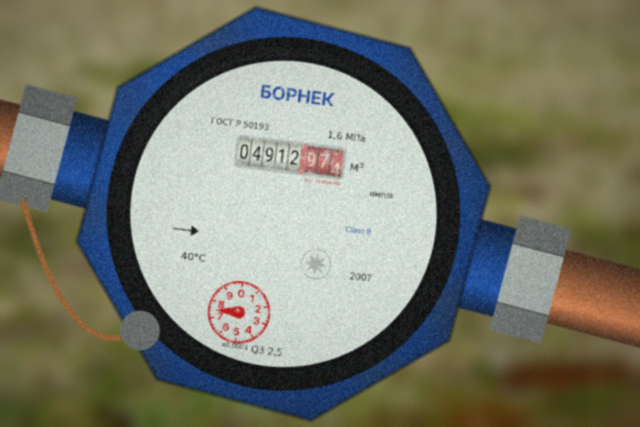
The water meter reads 4912.9737 m³
